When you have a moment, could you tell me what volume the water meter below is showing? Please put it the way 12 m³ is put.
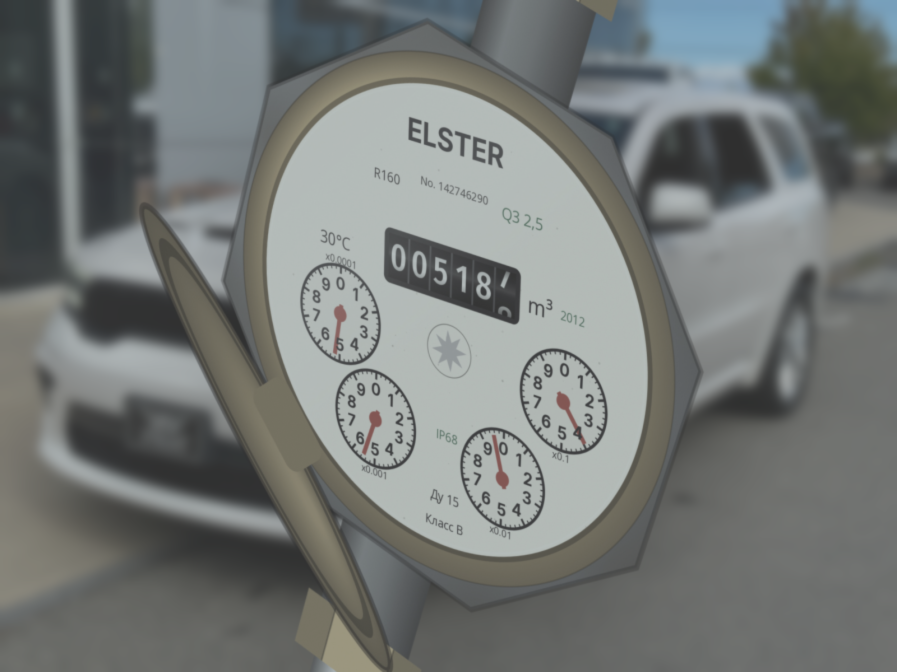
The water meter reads 5187.3955 m³
